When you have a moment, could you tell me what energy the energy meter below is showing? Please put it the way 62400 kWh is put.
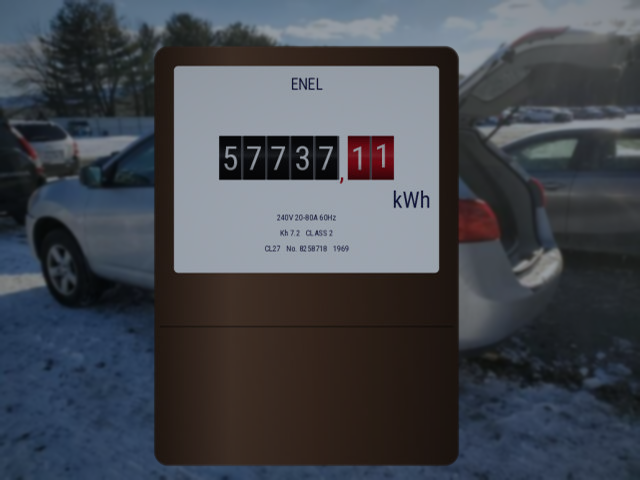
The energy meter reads 57737.11 kWh
